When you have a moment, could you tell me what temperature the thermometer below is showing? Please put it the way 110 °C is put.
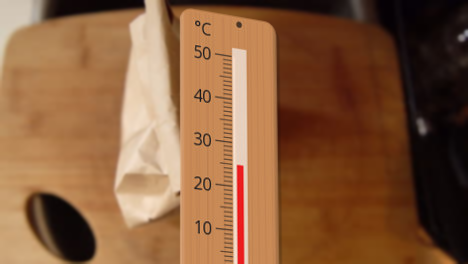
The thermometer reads 25 °C
